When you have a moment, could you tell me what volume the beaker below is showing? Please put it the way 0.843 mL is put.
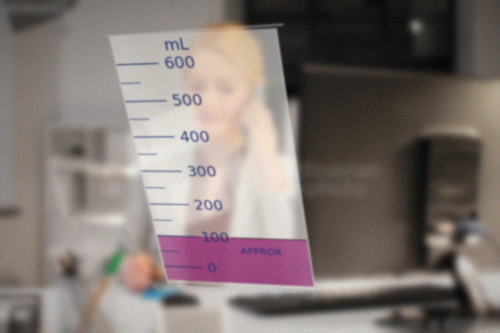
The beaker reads 100 mL
